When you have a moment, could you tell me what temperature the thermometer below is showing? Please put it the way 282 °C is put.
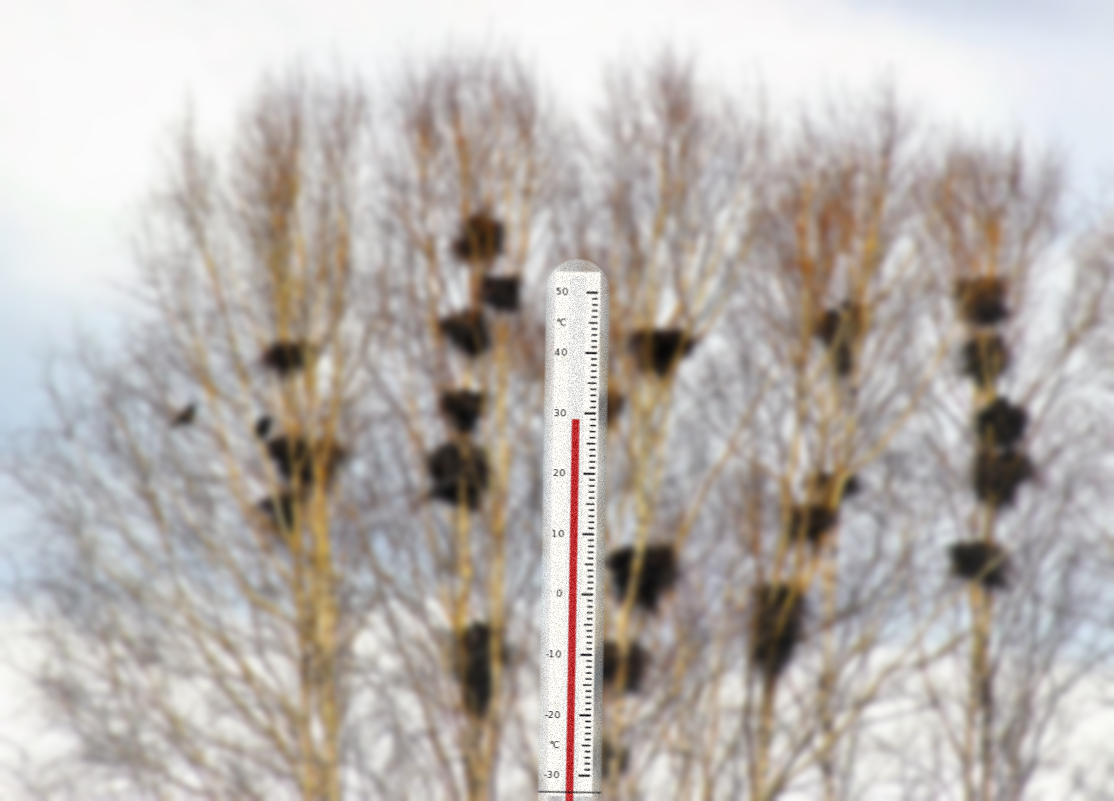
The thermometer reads 29 °C
